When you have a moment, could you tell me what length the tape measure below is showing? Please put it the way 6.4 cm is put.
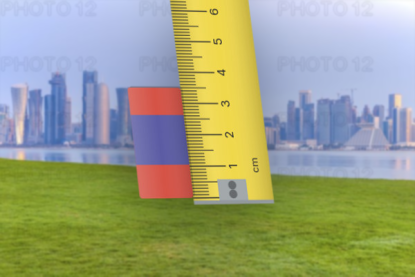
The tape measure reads 3.5 cm
